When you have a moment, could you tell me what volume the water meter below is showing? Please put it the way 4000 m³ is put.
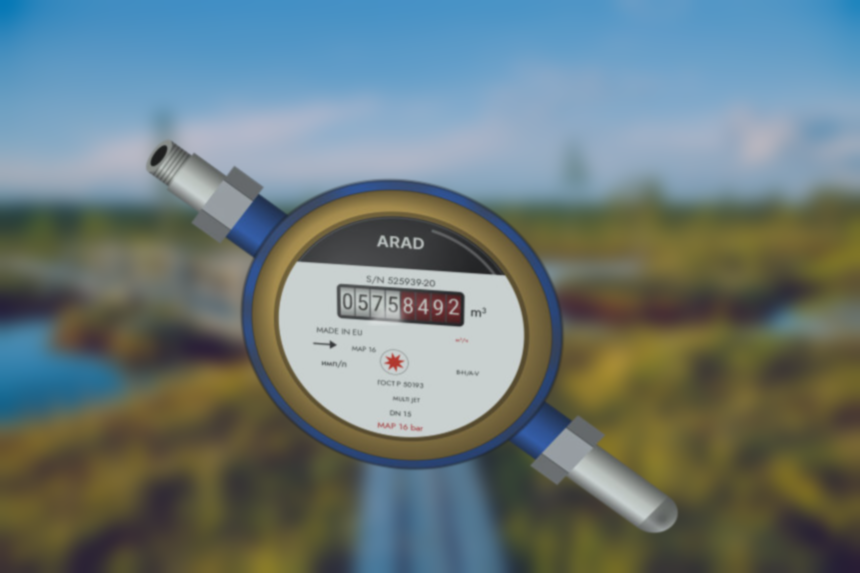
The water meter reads 575.8492 m³
